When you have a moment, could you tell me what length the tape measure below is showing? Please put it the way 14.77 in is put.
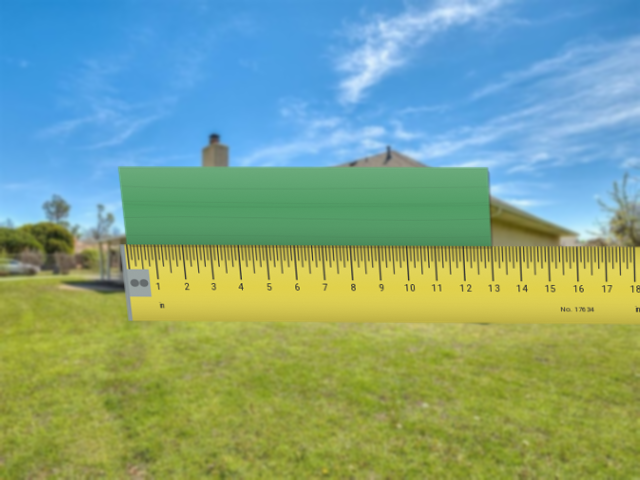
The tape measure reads 13 in
